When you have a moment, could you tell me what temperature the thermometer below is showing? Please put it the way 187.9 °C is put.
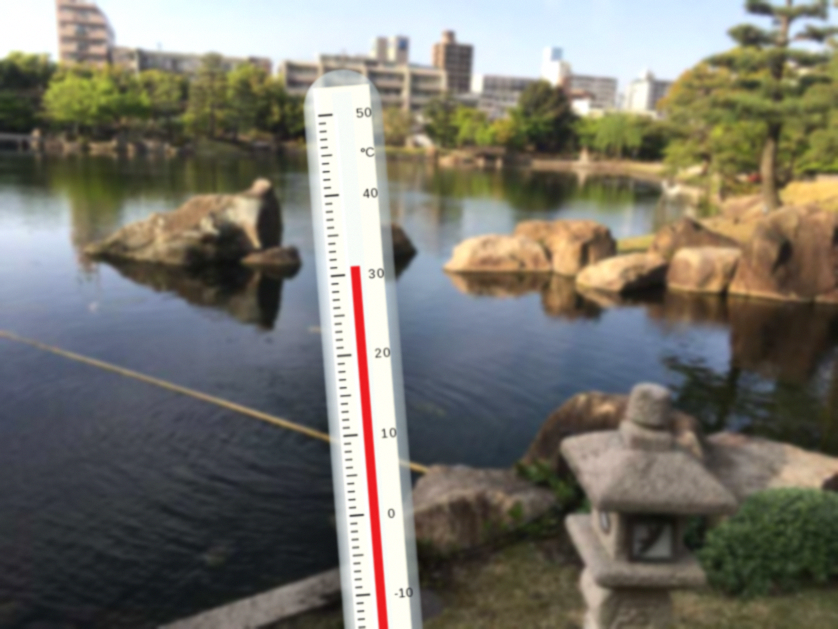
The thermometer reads 31 °C
